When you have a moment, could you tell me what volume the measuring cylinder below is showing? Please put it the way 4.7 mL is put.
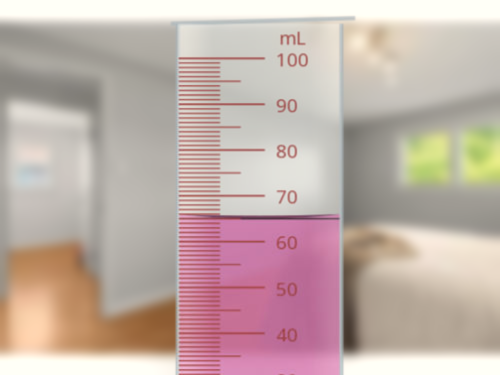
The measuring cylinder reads 65 mL
